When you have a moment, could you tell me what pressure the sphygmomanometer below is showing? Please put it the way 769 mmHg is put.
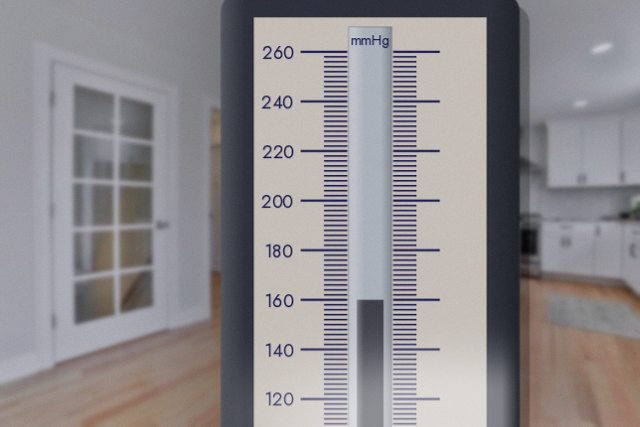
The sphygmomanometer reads 160 mmHg
